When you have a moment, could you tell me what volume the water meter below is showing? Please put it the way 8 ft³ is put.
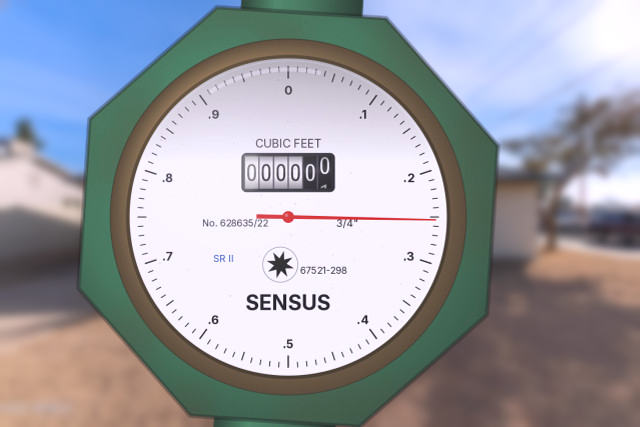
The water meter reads 0.25 ft³
